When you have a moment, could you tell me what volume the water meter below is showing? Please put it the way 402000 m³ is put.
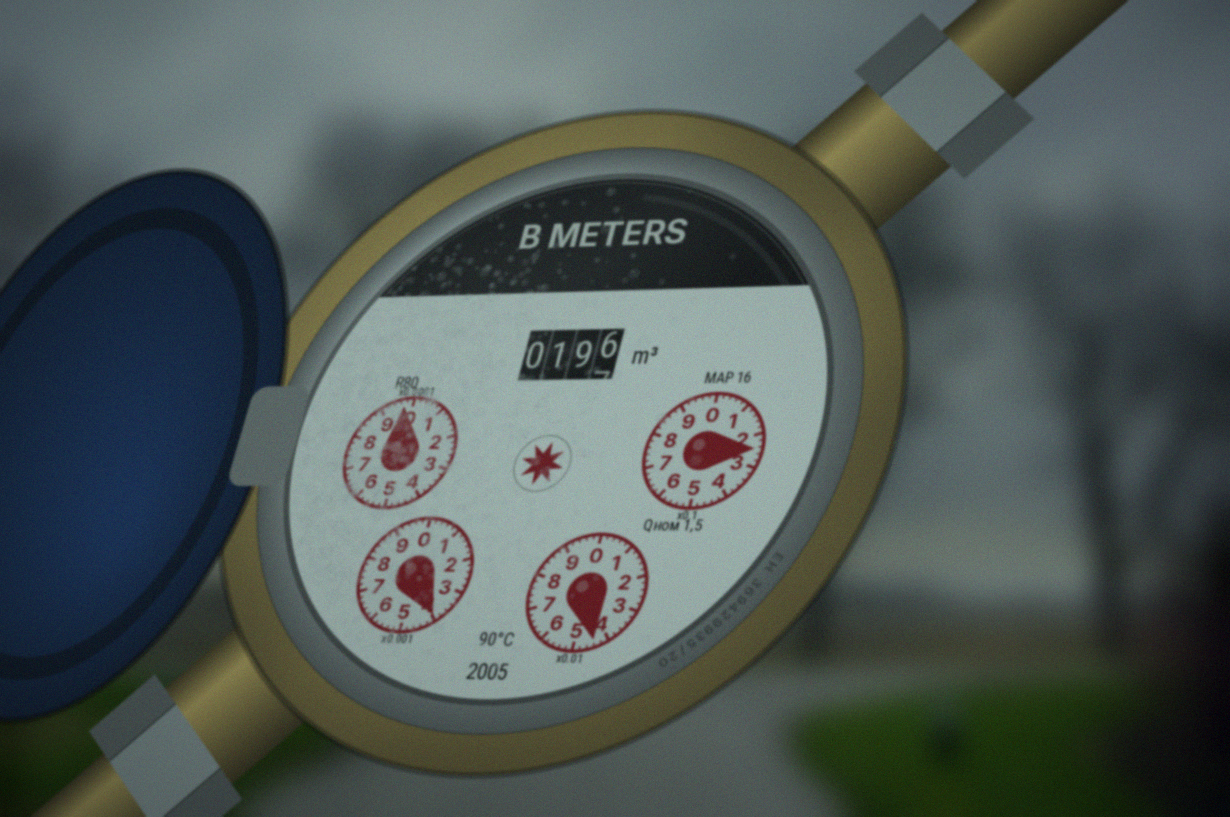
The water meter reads 196.2439 m³
